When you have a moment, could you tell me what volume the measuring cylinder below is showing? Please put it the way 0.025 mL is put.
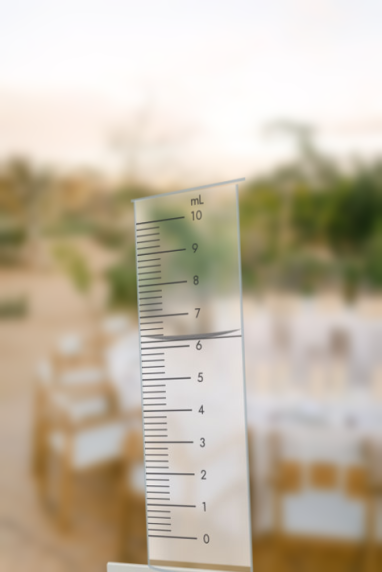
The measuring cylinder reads 6.2 mL
